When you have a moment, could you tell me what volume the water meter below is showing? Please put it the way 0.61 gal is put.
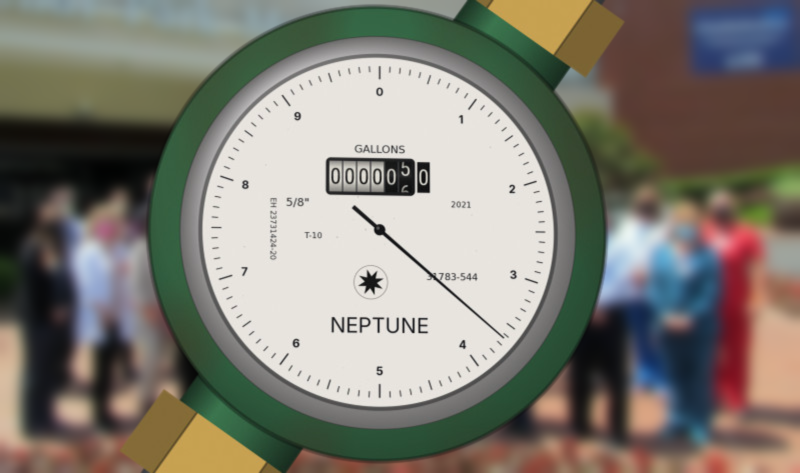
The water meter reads 53.6 gal
